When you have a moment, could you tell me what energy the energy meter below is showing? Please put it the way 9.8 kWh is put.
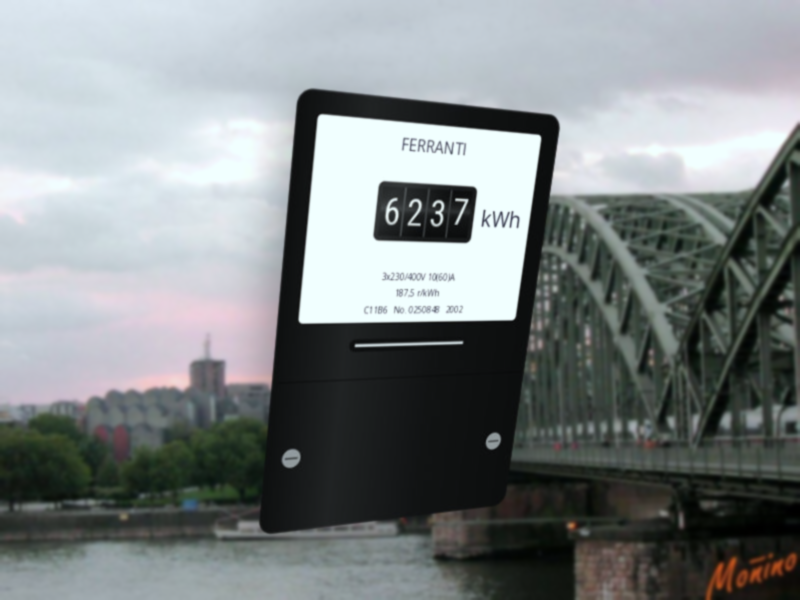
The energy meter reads 6237 kWh
